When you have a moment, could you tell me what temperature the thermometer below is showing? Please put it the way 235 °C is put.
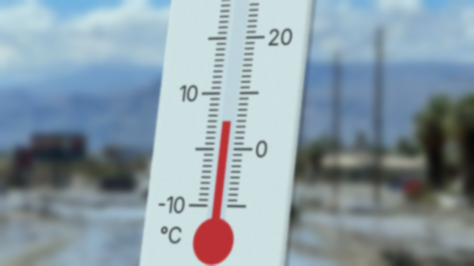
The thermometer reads 5 °C
